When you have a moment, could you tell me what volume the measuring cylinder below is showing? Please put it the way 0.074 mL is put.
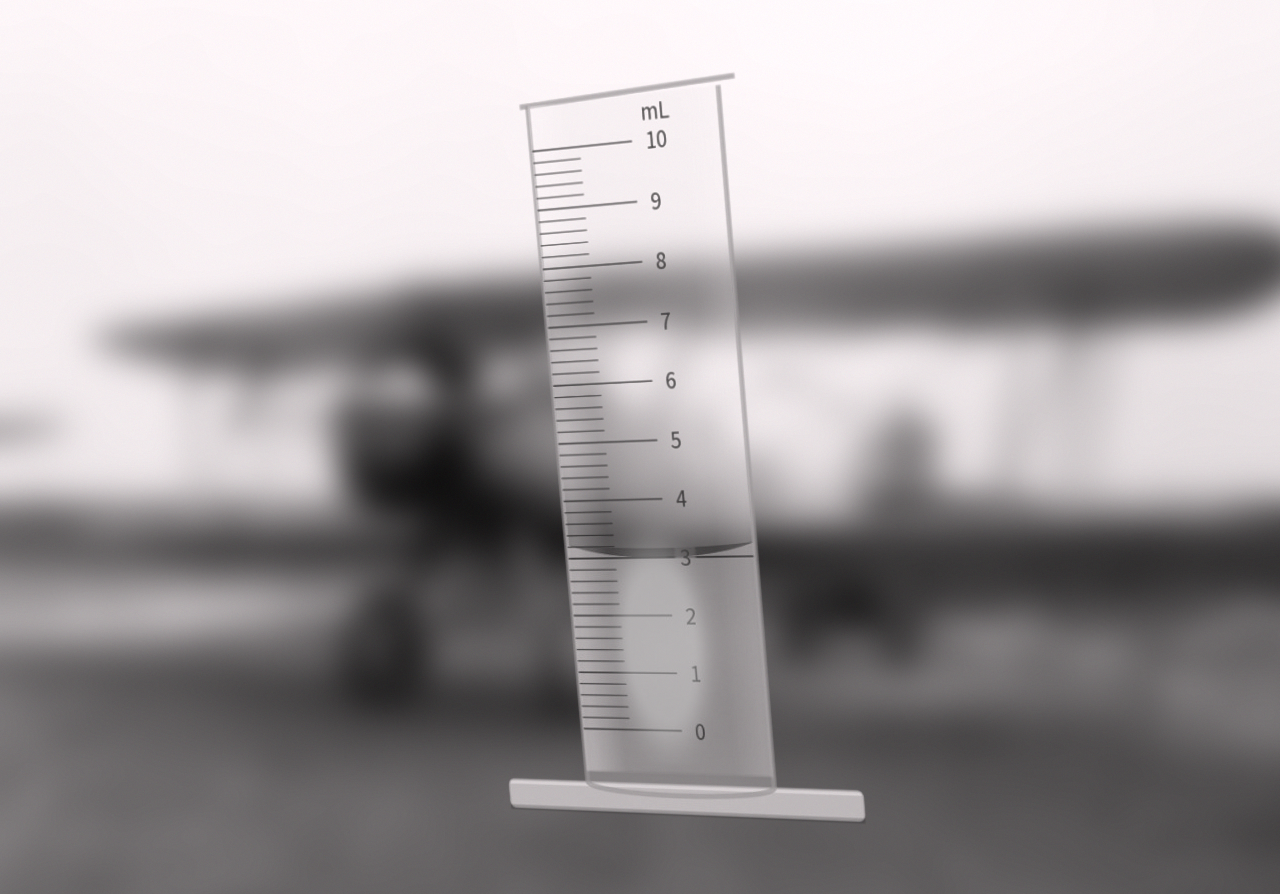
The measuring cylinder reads 3 mL
